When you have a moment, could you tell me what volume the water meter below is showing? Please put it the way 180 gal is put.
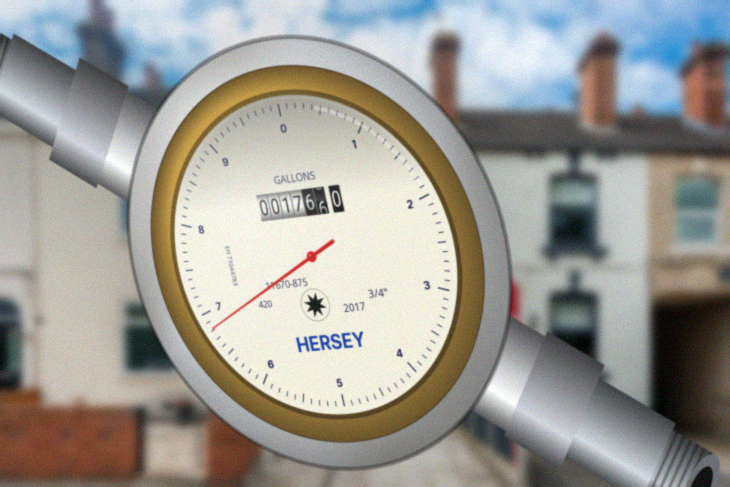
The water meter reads 17656.8 gal
